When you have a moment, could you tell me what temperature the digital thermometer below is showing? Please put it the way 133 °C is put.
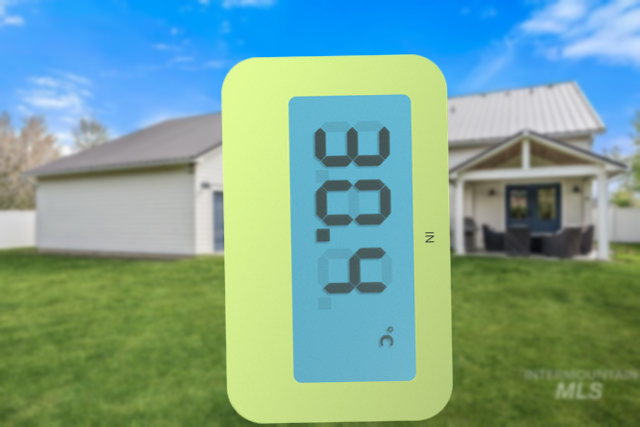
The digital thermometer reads 30.4 °C
